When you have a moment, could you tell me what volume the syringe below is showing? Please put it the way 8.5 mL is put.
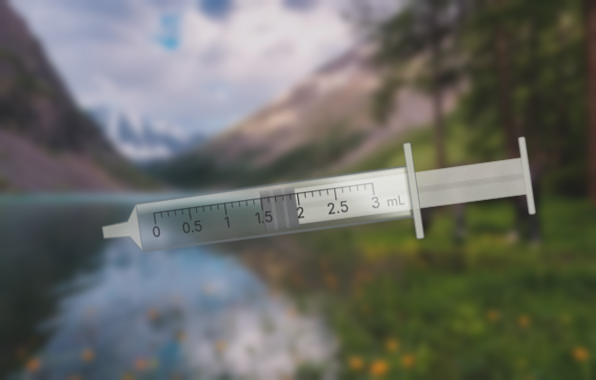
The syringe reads 1.5 mL
